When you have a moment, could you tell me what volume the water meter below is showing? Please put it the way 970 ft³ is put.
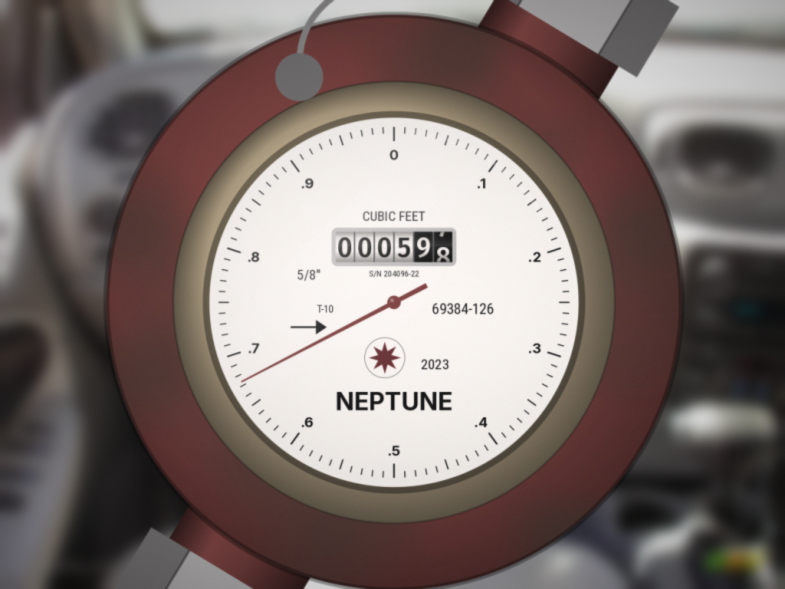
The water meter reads 597.67 ft³
